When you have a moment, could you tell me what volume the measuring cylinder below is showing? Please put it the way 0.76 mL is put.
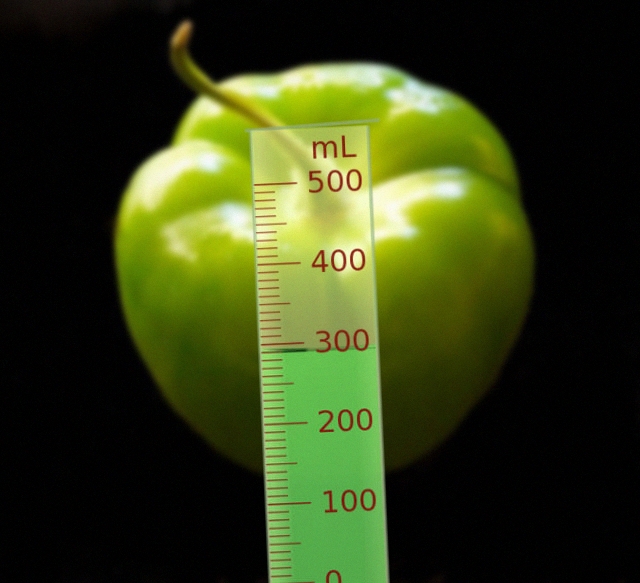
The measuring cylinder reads 290 mL
